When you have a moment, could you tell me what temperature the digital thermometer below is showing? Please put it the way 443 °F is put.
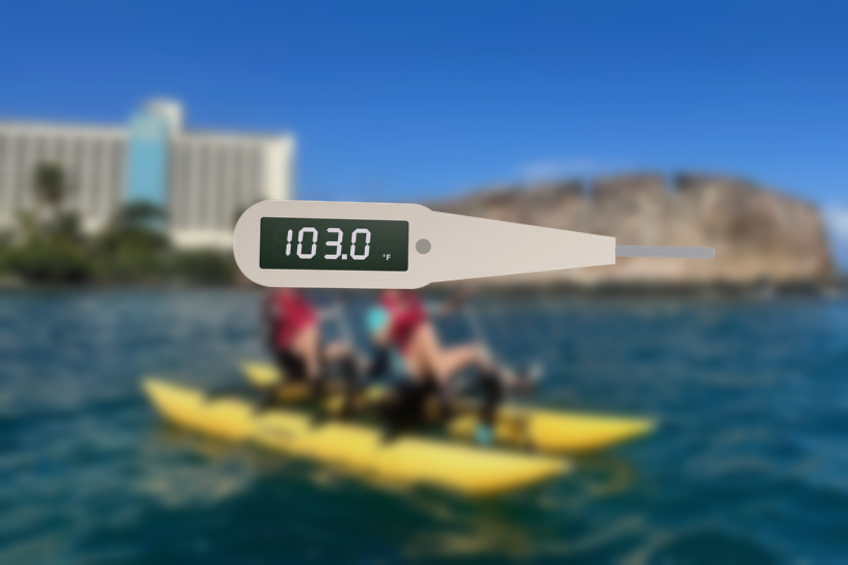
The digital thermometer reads 103.0 °F
